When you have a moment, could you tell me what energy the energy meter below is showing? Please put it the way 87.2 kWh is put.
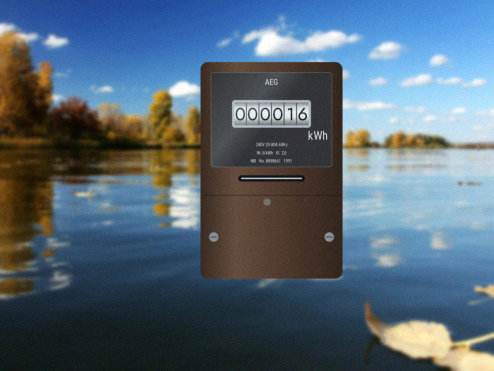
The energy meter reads 16 kWh
